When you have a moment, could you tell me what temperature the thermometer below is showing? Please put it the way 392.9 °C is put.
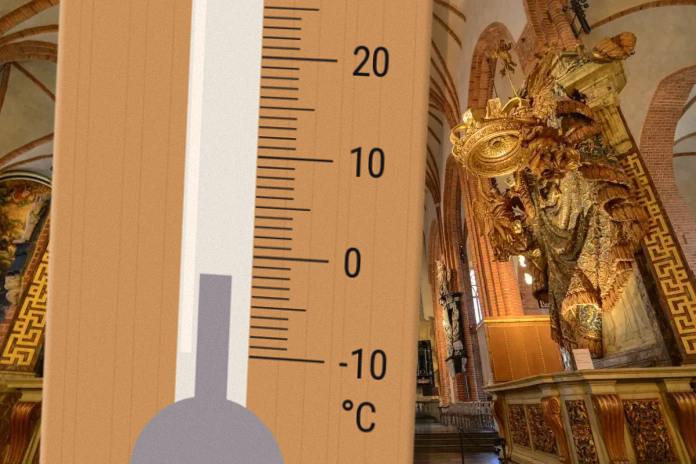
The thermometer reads -2 °C
